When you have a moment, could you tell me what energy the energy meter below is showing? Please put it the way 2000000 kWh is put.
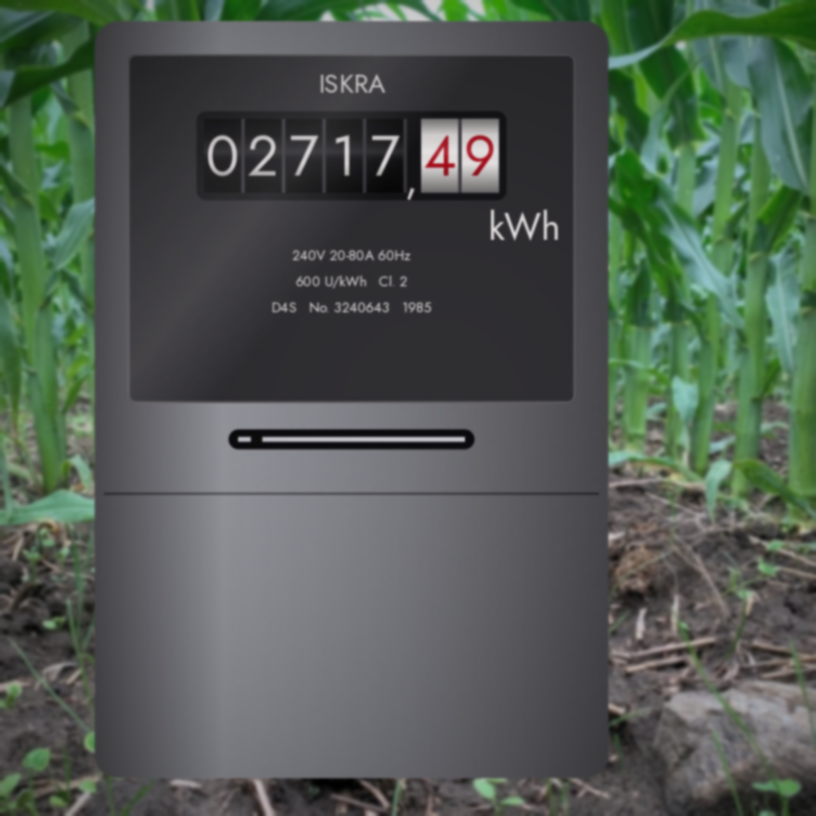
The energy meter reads 2717.49 kWh
